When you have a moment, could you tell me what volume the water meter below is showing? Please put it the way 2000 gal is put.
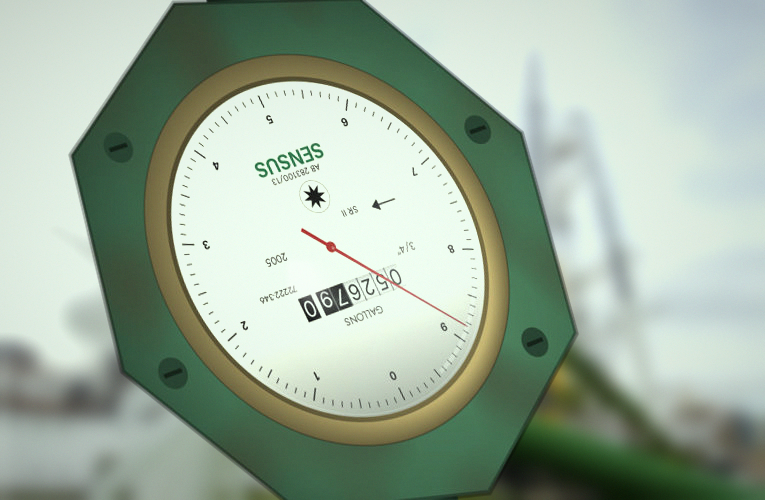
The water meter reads 526788.8 gal
